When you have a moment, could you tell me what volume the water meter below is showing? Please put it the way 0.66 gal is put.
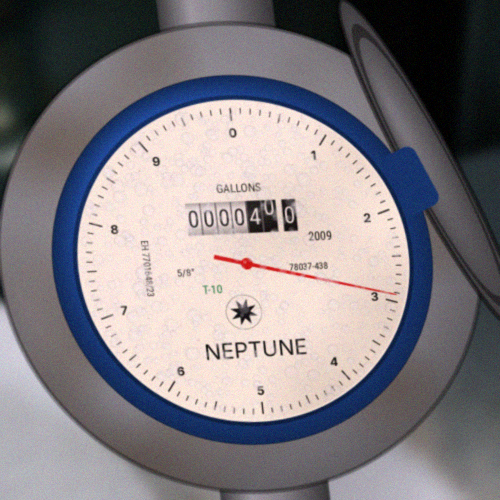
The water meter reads 402.9 gal
